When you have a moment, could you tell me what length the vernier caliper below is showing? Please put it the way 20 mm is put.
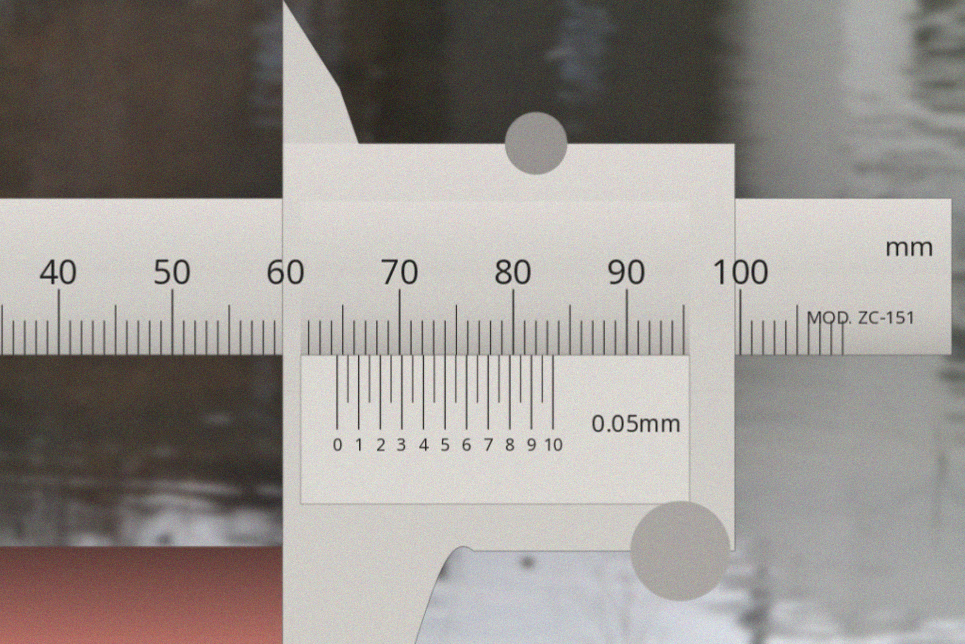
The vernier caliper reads 64.5 mm
